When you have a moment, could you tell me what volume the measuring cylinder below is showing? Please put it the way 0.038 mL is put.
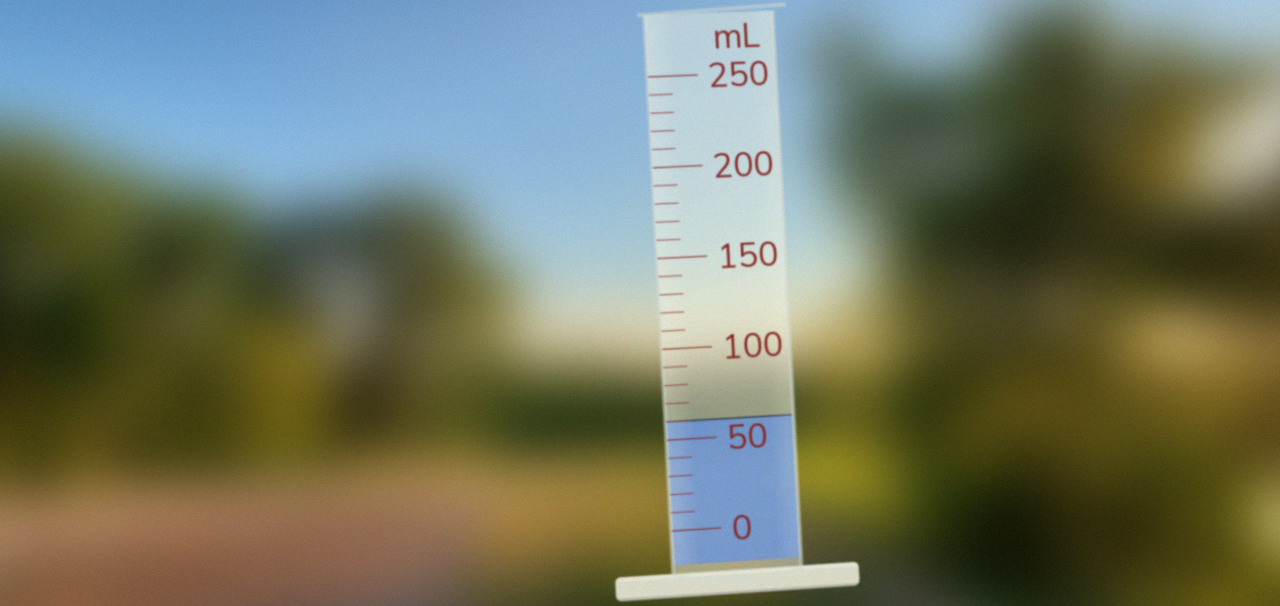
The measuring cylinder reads 60 mL
